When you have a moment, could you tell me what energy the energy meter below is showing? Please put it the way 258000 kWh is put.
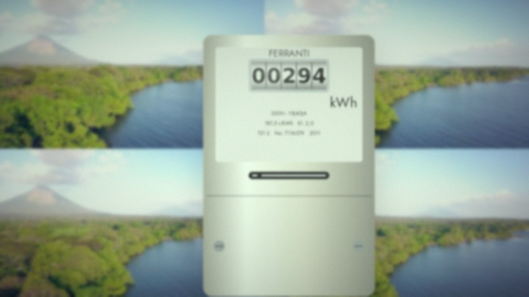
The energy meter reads 294 kWh
